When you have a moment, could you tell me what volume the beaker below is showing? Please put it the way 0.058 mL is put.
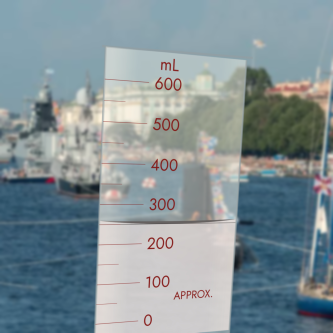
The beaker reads 250 mL
